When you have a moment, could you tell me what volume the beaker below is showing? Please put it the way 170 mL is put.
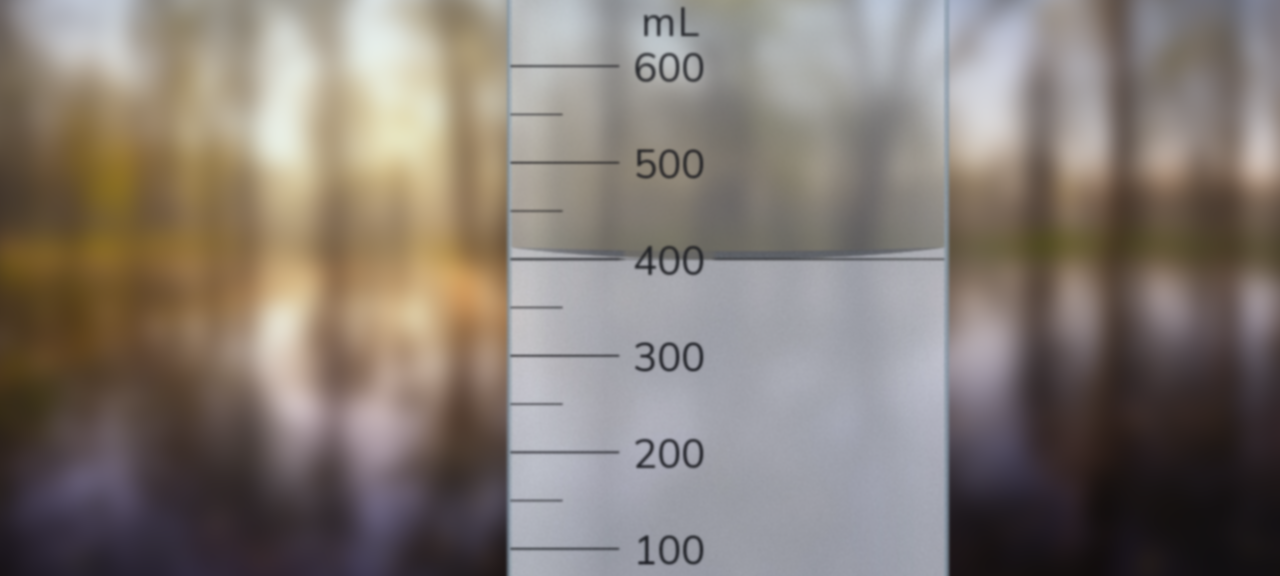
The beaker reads 400 mL
